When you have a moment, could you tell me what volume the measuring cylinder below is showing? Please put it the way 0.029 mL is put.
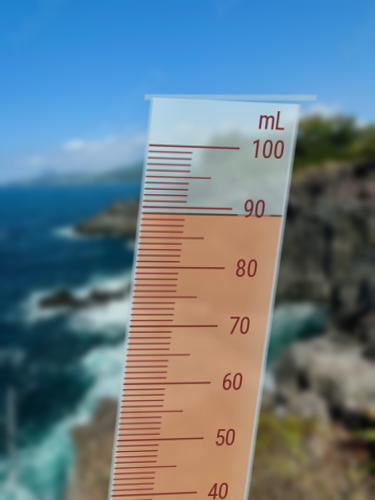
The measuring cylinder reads 89 mL
